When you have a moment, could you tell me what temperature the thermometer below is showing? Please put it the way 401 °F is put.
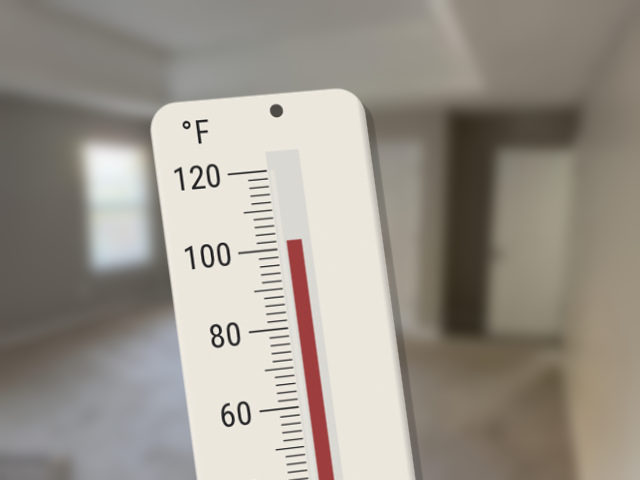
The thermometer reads 102 °F
